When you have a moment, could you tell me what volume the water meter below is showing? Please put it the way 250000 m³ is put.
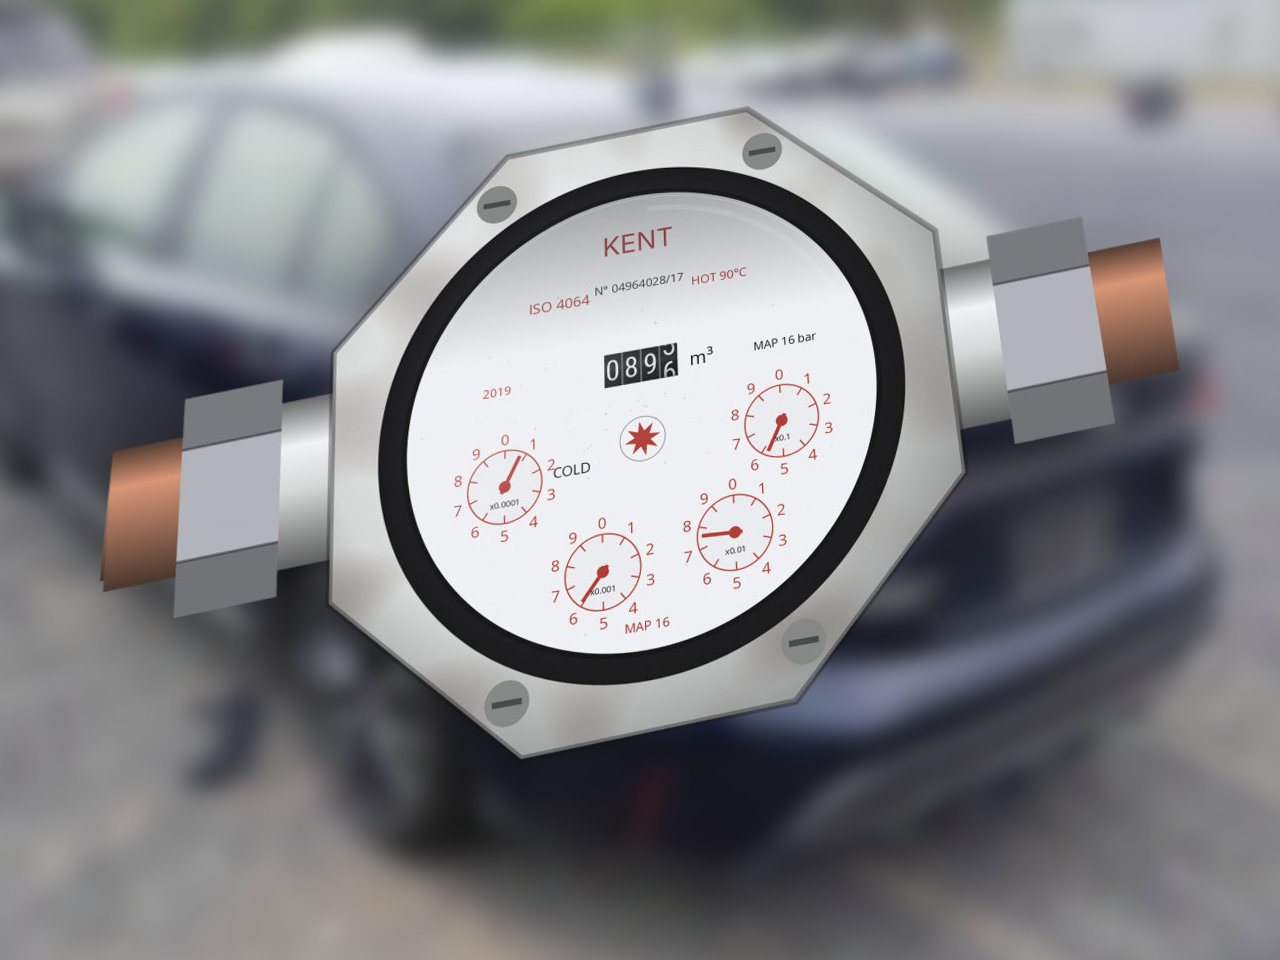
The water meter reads 895.5760 m³
